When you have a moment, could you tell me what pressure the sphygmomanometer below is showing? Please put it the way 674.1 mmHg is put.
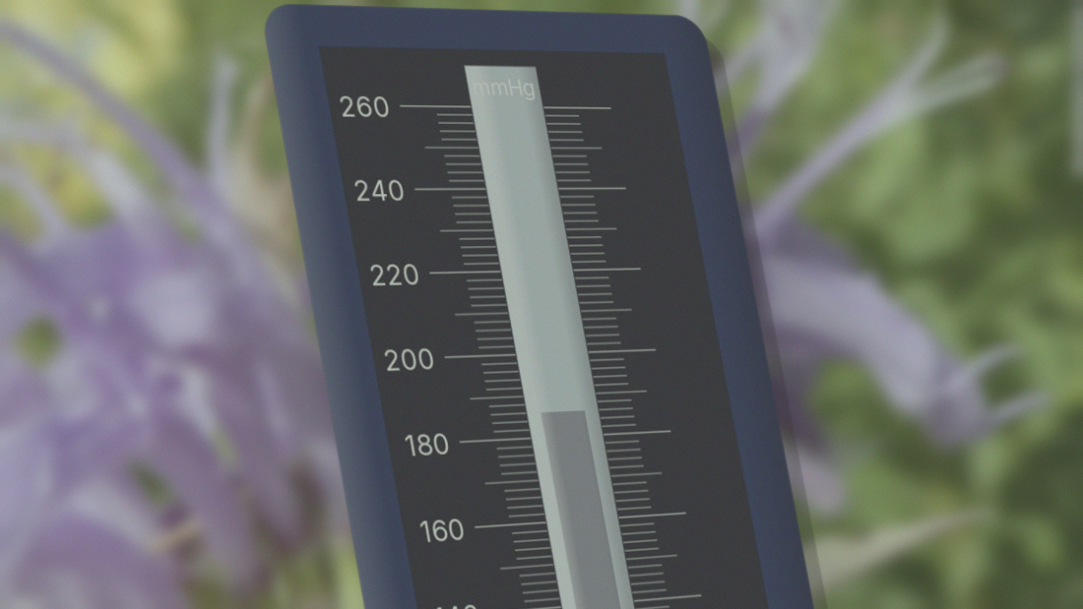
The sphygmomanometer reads 186 mmHg
